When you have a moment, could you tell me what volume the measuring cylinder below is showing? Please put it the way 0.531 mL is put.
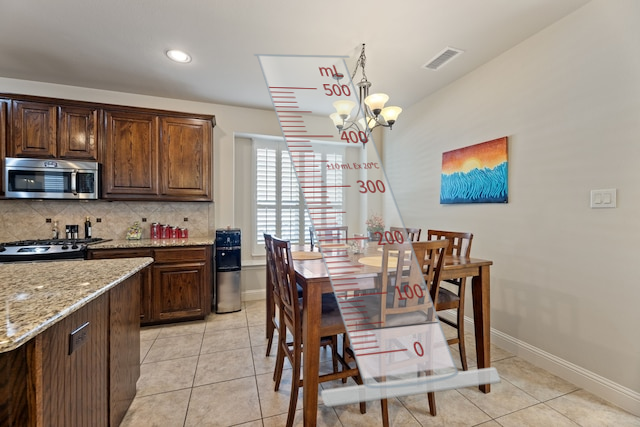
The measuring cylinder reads 40 mL
